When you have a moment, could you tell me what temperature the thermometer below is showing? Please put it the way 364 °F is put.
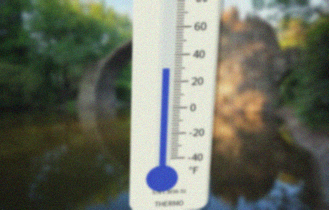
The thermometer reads 30 °F
